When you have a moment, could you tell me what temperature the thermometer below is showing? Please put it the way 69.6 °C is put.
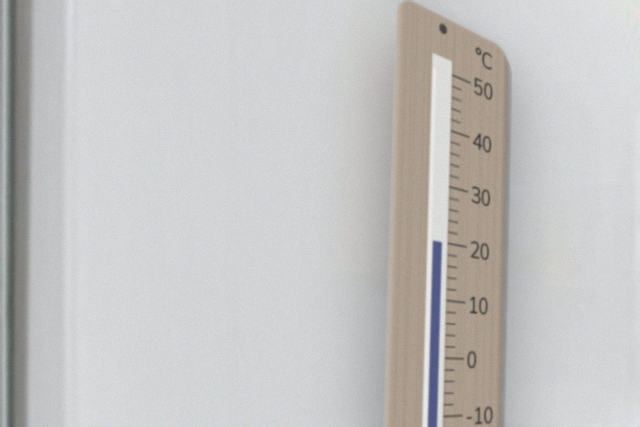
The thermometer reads 20 °C
